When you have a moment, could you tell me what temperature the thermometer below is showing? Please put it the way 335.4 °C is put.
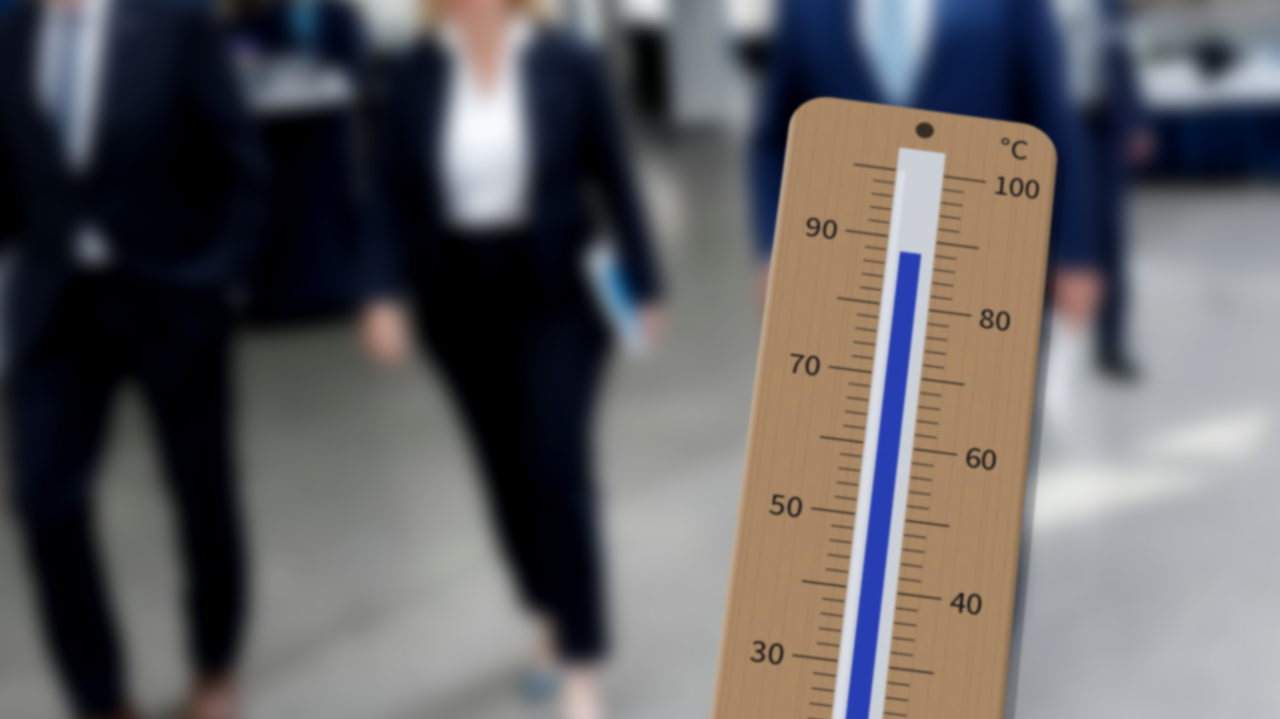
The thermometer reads 88 °C
